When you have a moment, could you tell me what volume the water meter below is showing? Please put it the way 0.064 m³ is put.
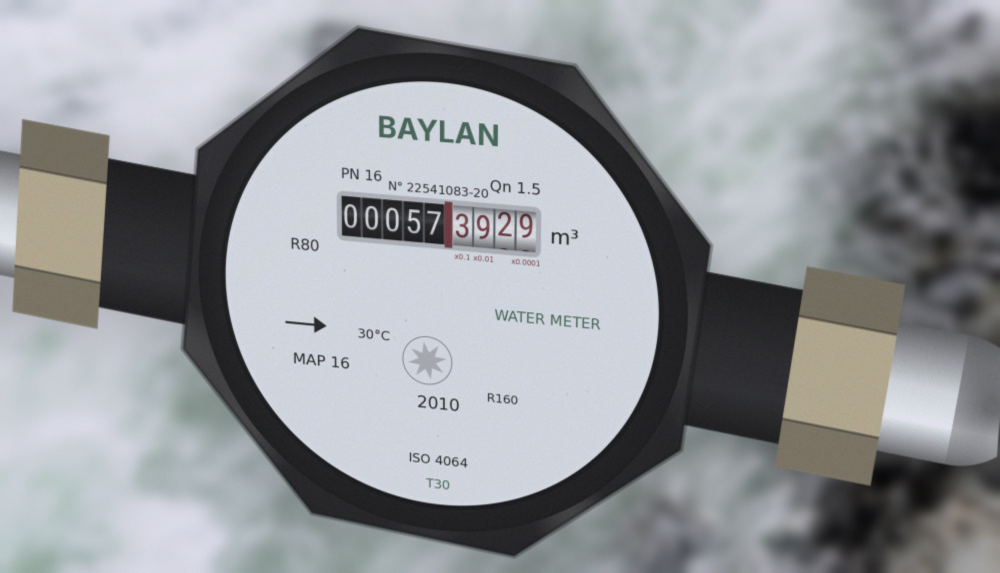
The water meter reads 57.3929 m³
